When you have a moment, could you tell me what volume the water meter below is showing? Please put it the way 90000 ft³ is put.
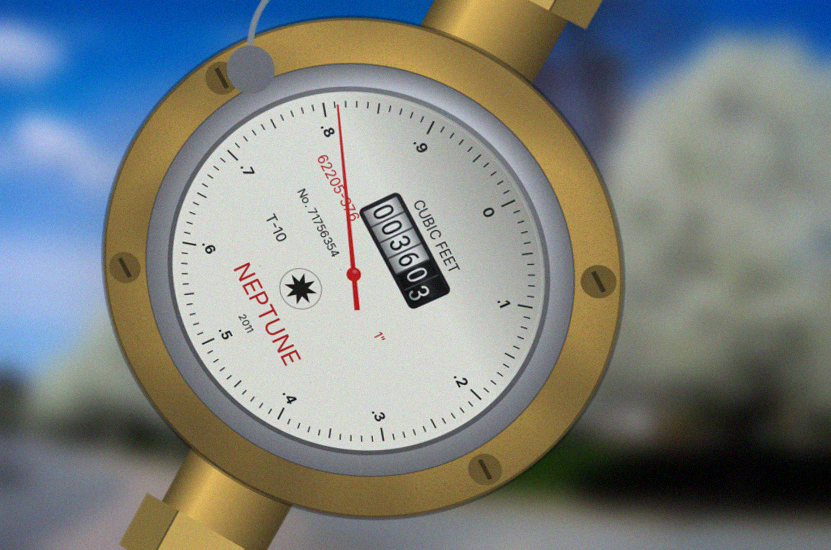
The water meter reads 3602.81 ft³
